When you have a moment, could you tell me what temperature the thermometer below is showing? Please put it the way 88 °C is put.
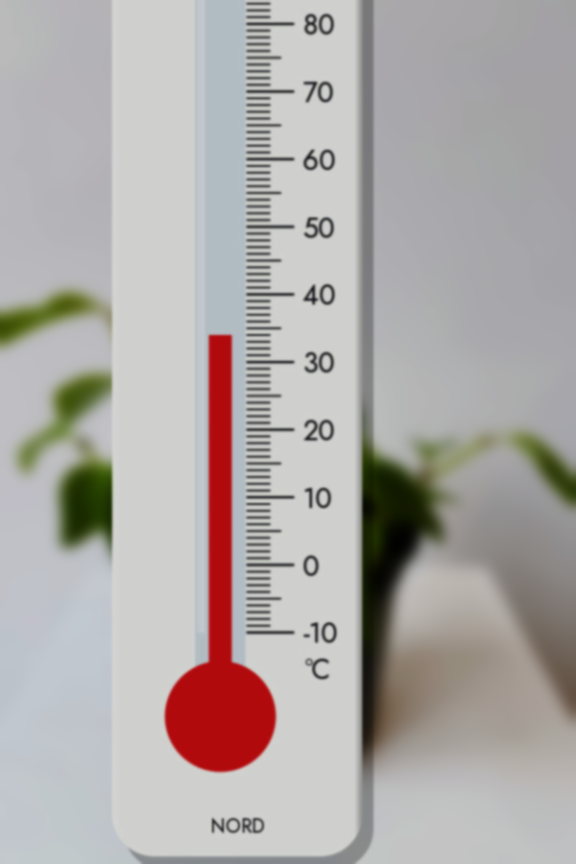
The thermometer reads 34 °C
